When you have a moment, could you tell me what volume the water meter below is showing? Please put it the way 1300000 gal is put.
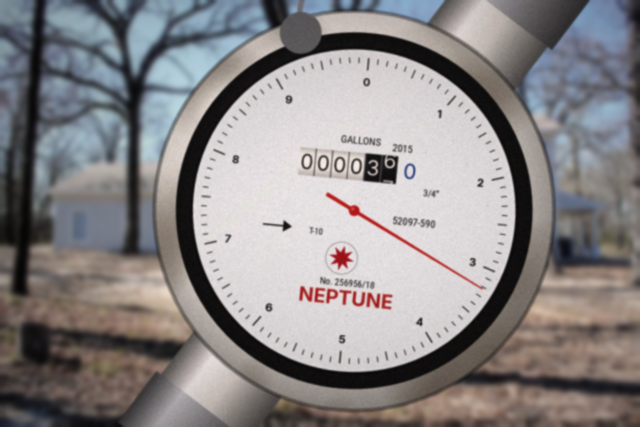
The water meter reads 363.2 gal
